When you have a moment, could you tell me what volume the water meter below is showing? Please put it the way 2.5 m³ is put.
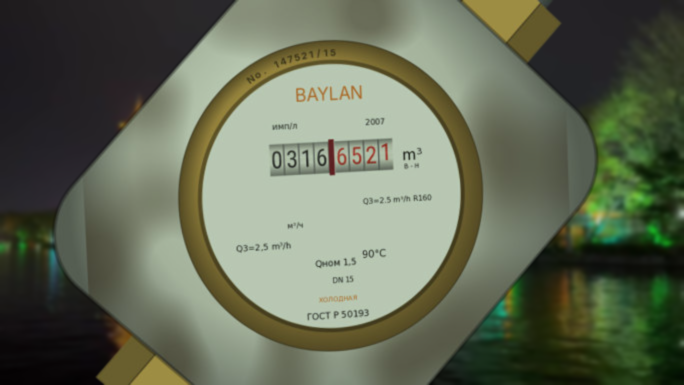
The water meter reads 316.6521 m³
